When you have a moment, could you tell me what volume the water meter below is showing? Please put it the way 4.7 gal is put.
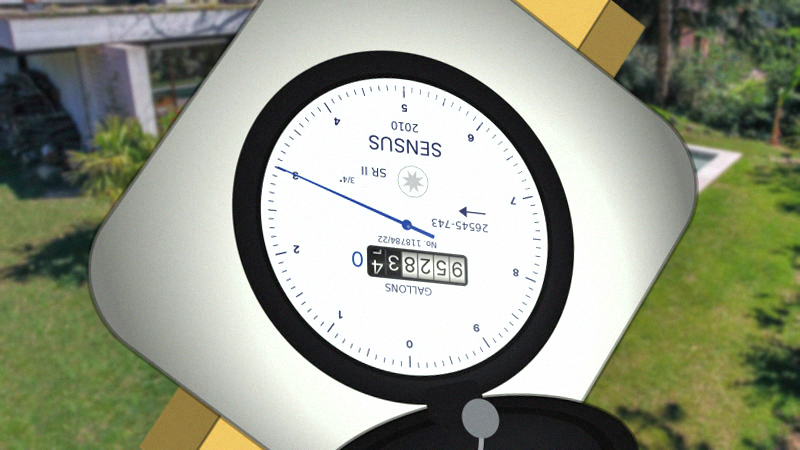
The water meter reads 9528343.0 gal
